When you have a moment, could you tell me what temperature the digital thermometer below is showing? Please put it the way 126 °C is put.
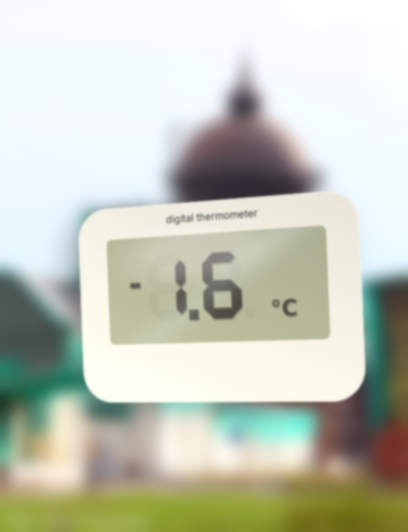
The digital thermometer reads -1.6 °C
